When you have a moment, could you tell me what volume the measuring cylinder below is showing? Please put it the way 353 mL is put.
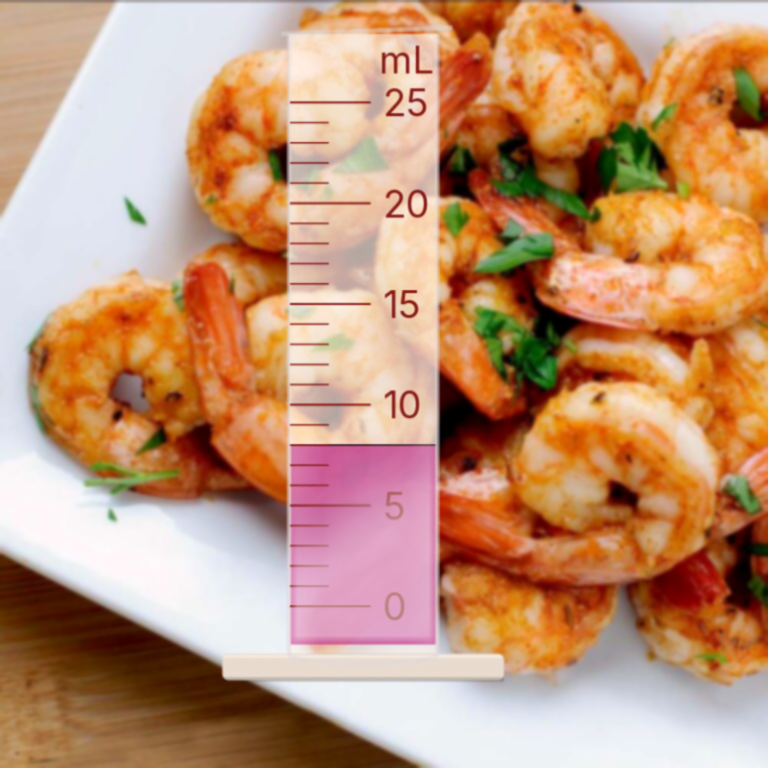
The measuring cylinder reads 8 mL
